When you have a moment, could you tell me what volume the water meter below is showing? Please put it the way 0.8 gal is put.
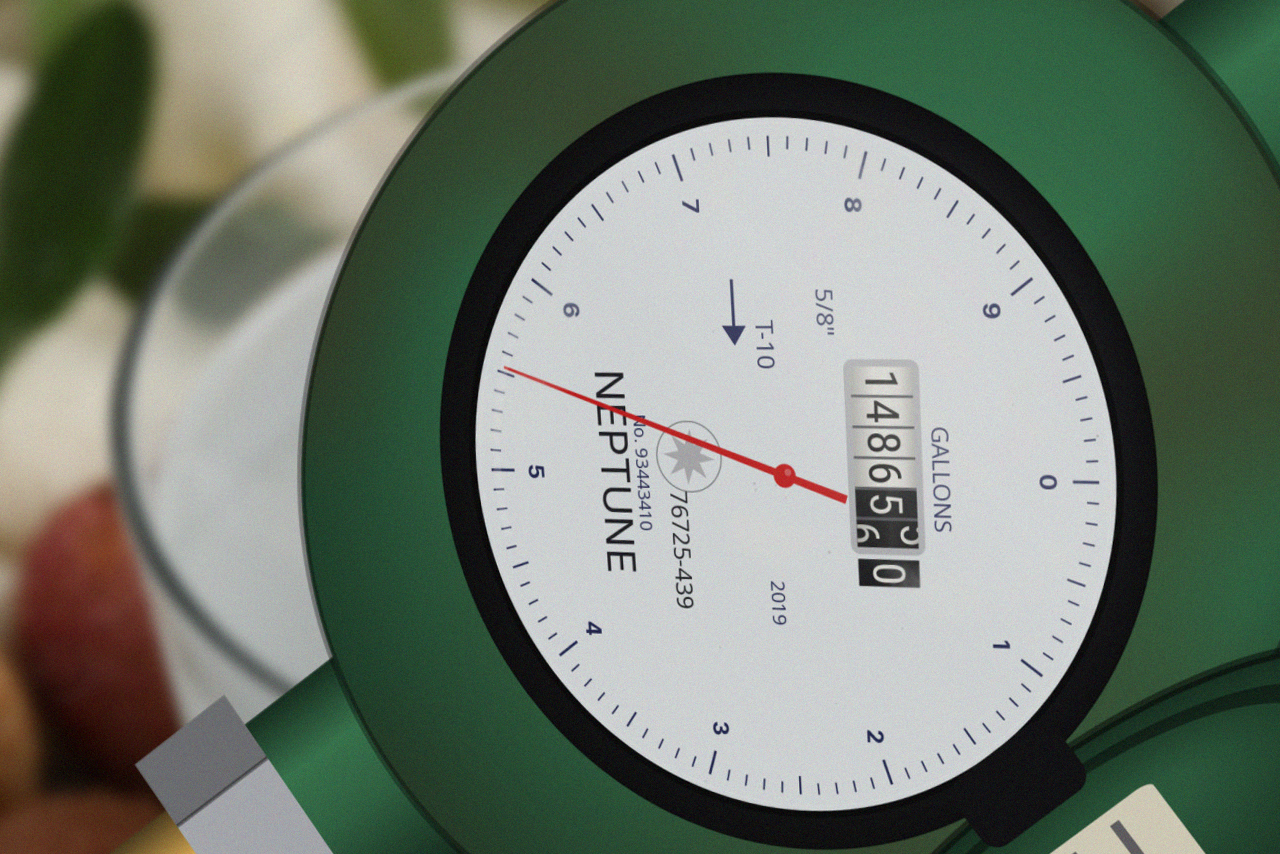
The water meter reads 1486555.5 gal
